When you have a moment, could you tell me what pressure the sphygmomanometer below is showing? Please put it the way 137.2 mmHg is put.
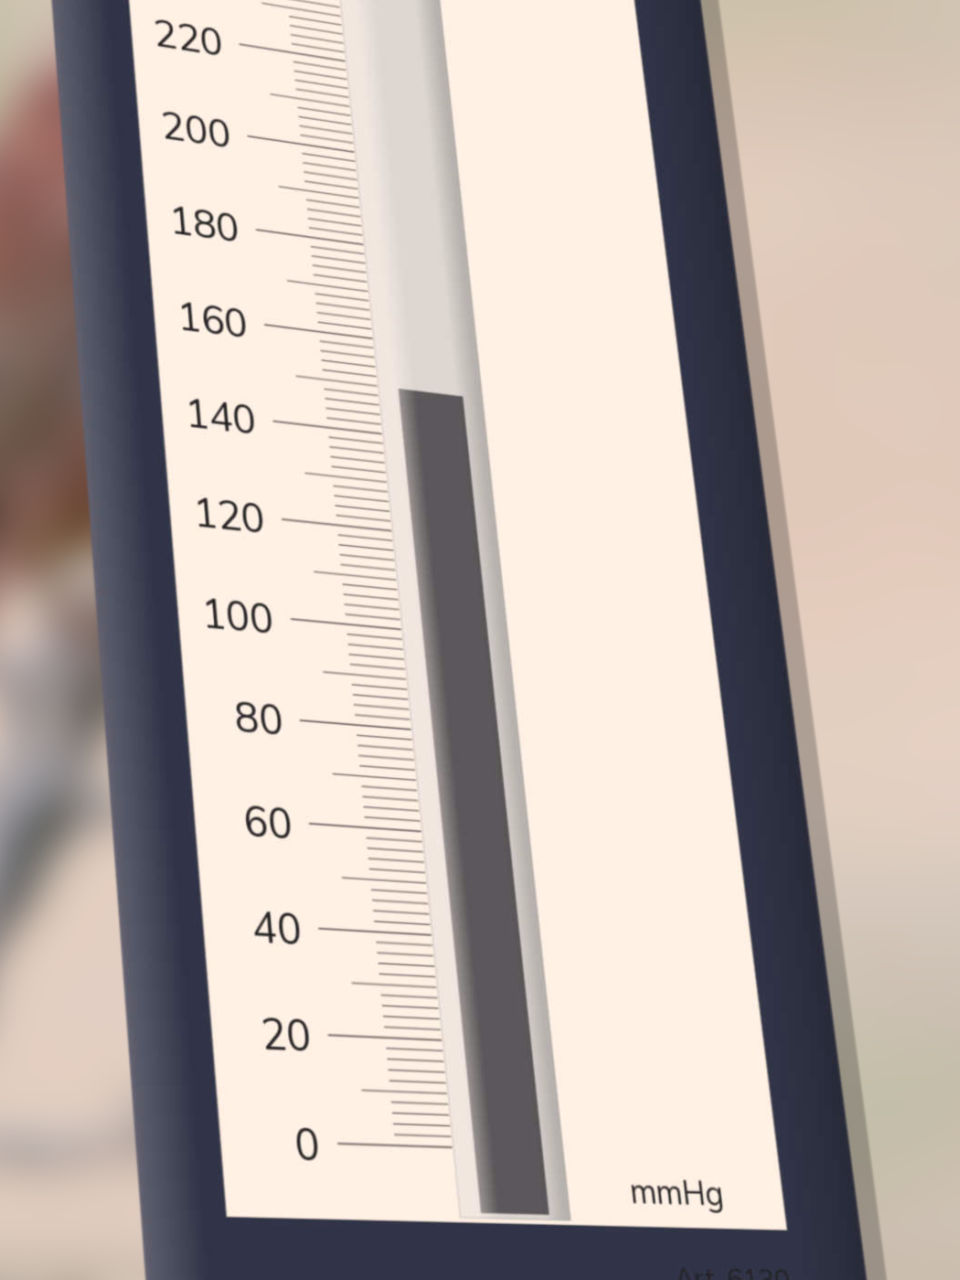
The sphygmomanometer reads 150 mmHg
